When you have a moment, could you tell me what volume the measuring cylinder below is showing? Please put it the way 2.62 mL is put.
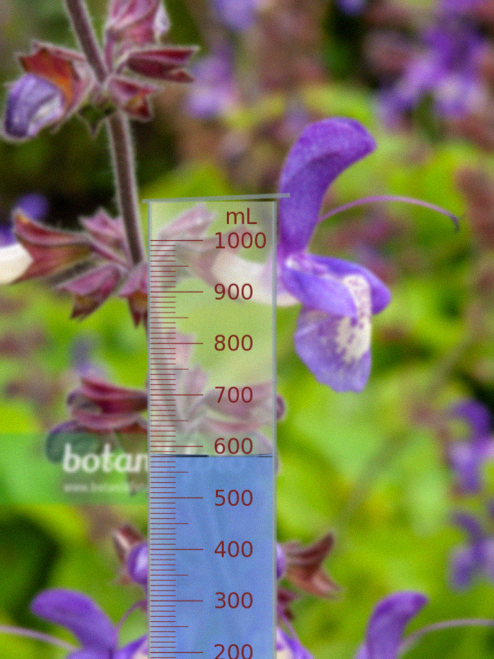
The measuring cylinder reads 580 mL
